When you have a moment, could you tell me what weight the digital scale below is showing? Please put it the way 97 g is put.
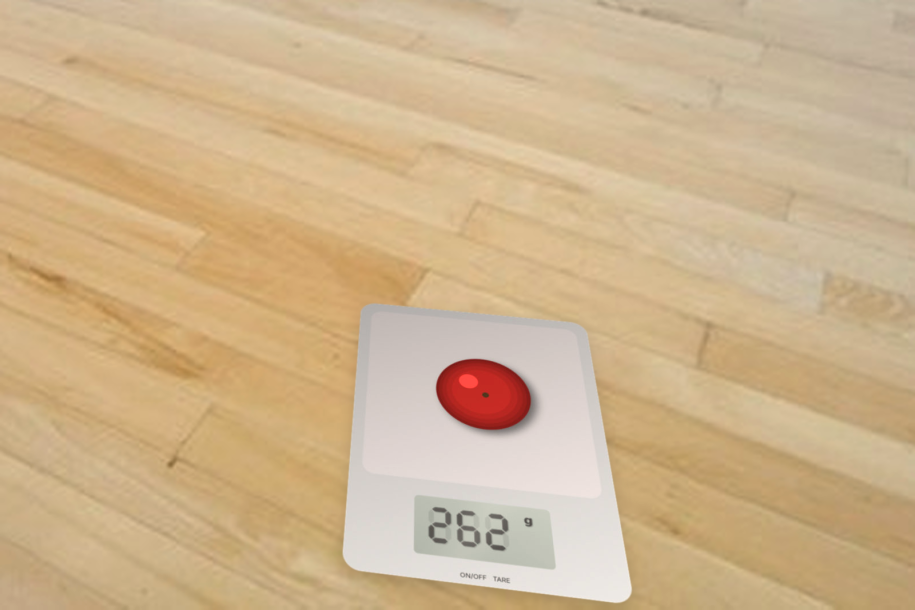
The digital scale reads 262 g
